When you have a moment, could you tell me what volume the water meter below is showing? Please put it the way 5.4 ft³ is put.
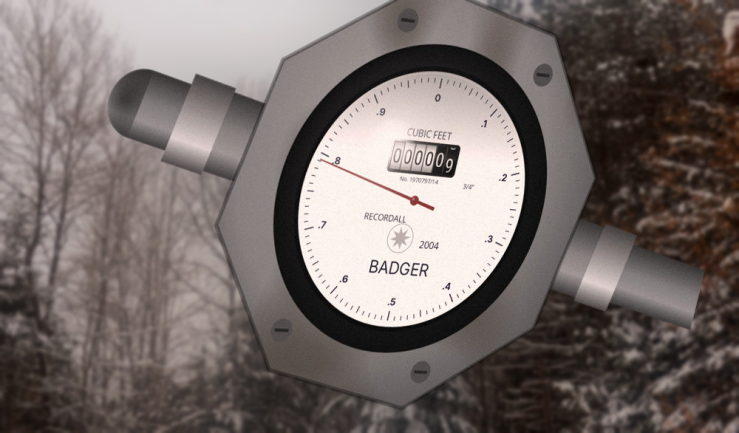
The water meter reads 8.79 ft³
